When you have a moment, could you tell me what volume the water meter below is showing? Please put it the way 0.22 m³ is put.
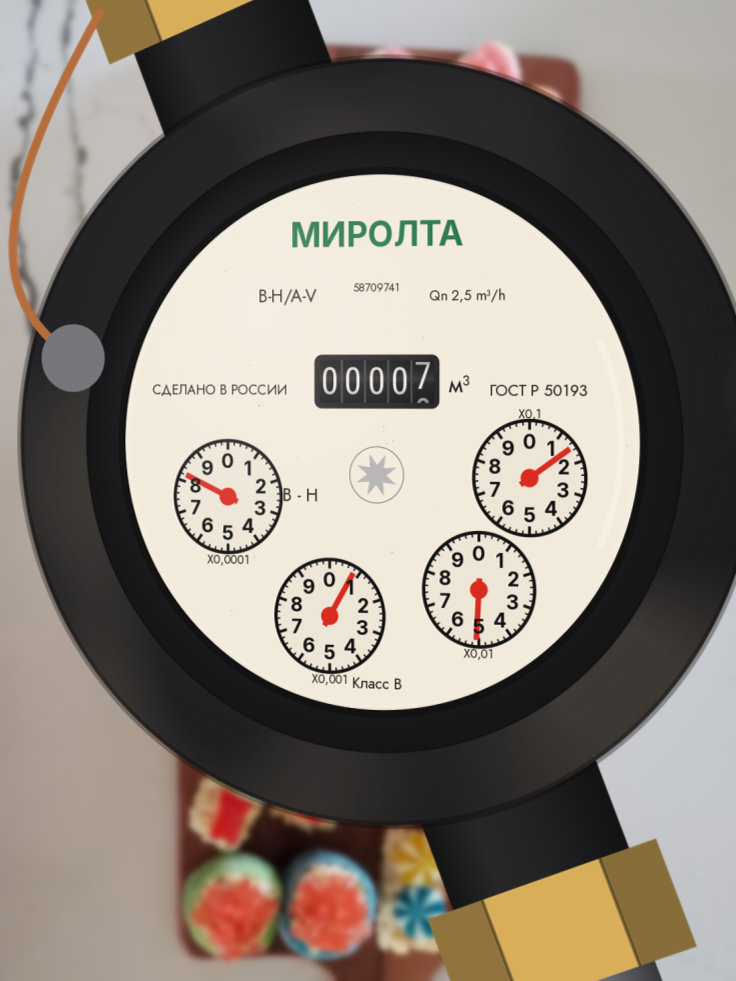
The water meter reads 7.1508 m³
